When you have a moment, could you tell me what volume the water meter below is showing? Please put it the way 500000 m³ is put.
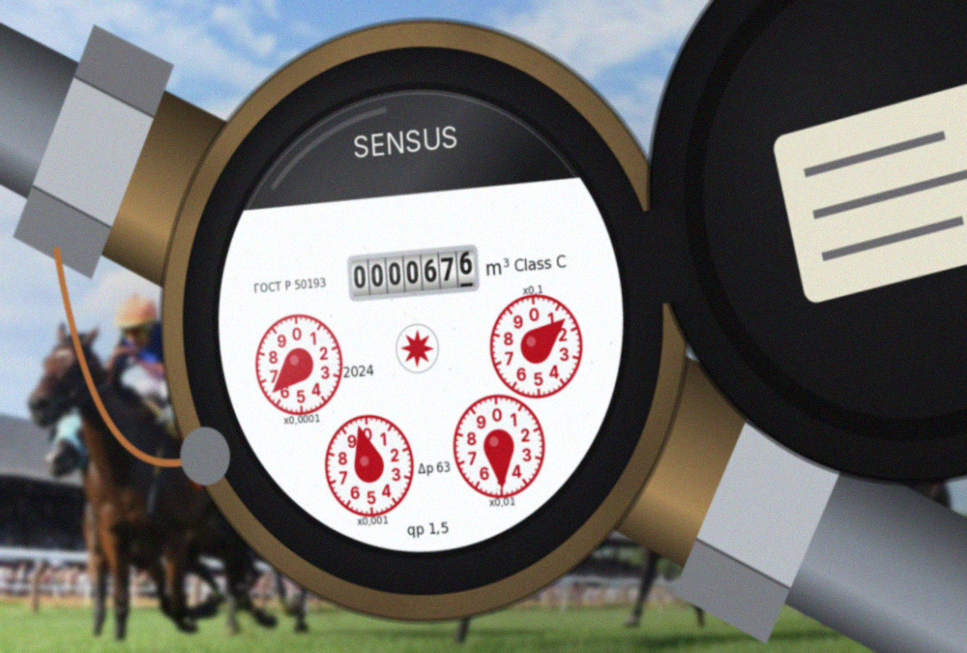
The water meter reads 676.1496 m³
